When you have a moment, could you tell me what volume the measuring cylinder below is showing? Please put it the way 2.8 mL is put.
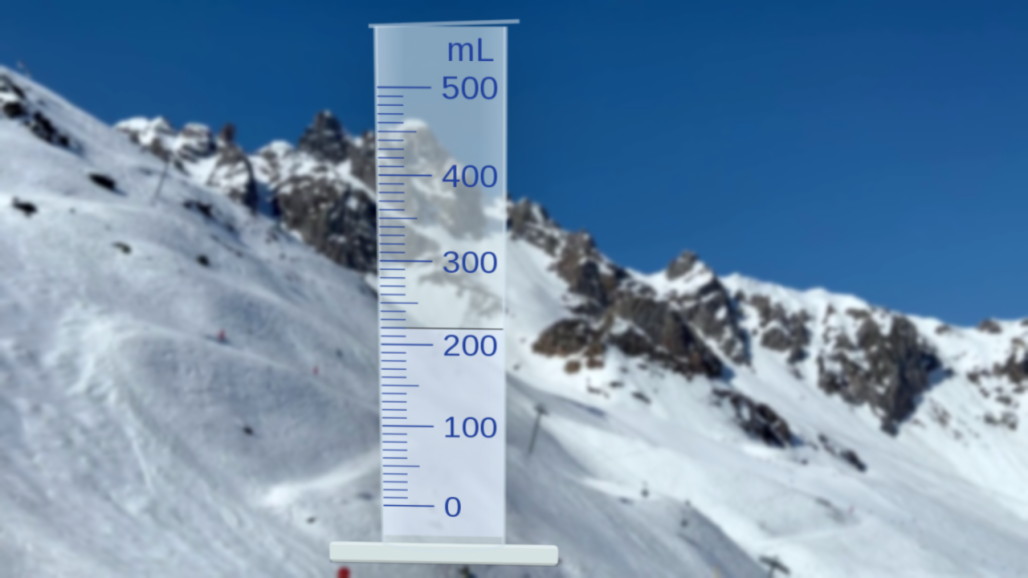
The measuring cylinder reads 220 mL
